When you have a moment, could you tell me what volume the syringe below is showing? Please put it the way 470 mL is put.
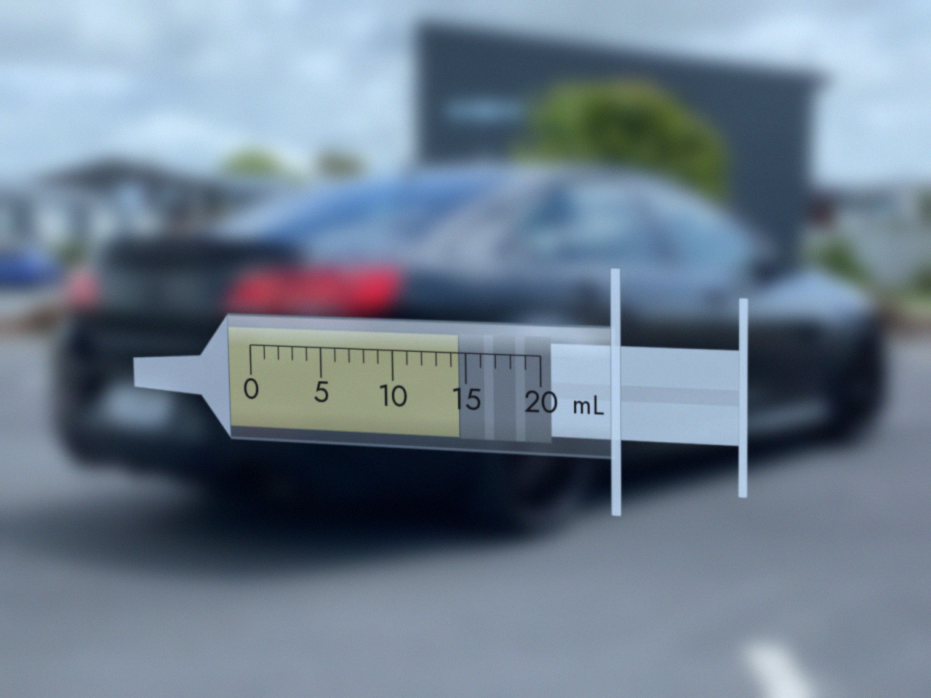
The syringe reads 14.5 mL
